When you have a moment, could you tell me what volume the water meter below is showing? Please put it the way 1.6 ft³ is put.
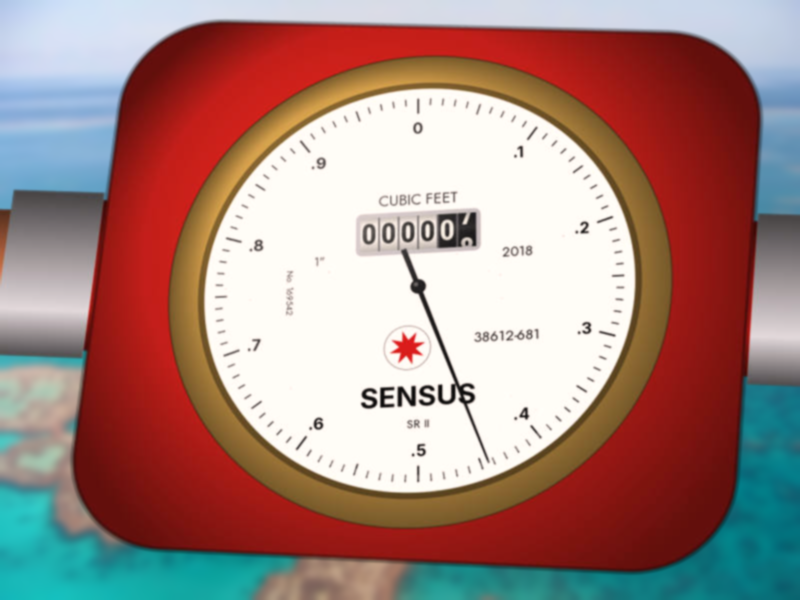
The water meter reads 7.44 ft³
